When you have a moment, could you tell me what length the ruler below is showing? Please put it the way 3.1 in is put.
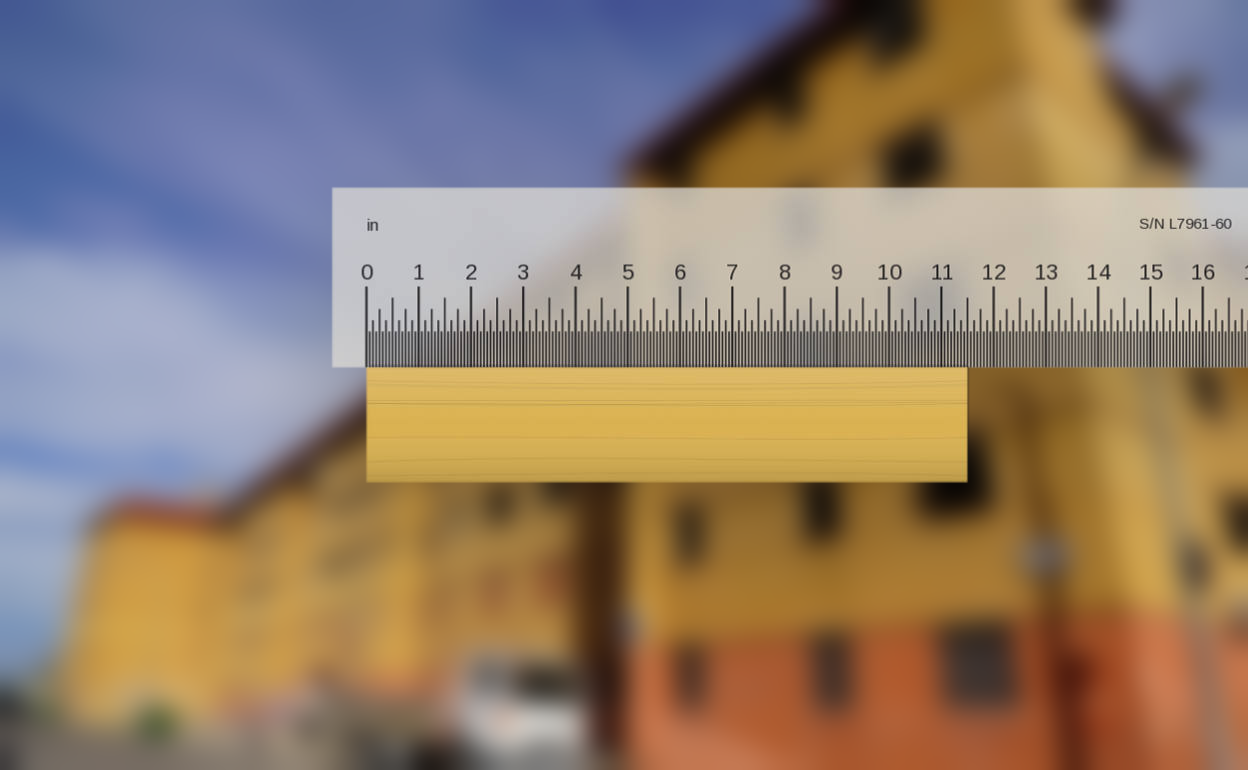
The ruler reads 11.5 in
